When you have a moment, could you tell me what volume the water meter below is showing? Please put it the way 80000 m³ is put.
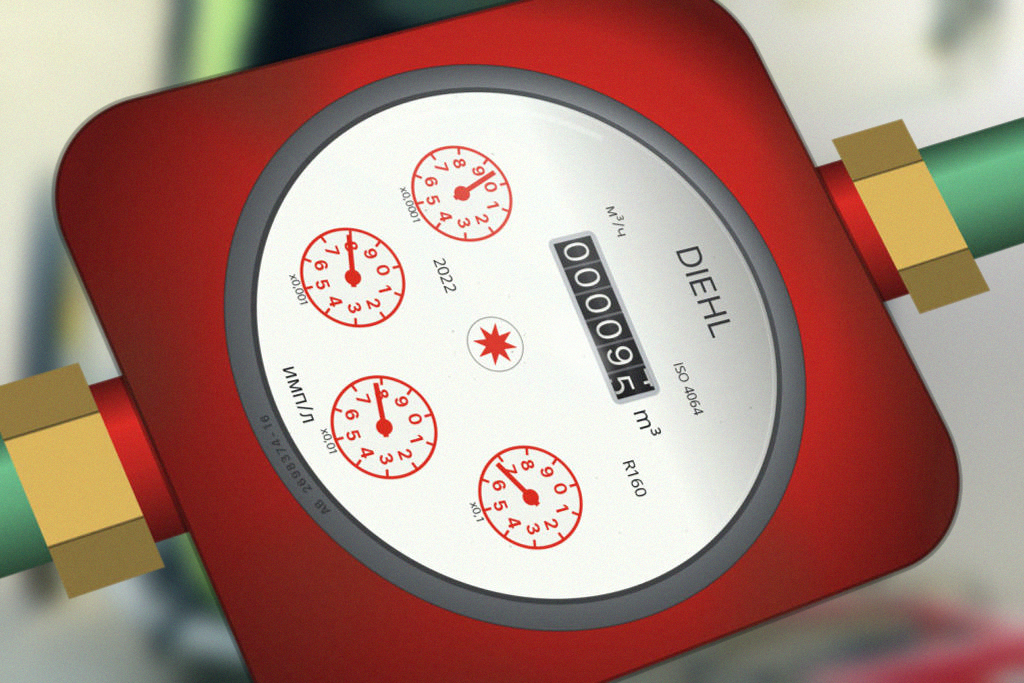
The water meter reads 94.6779 m³
